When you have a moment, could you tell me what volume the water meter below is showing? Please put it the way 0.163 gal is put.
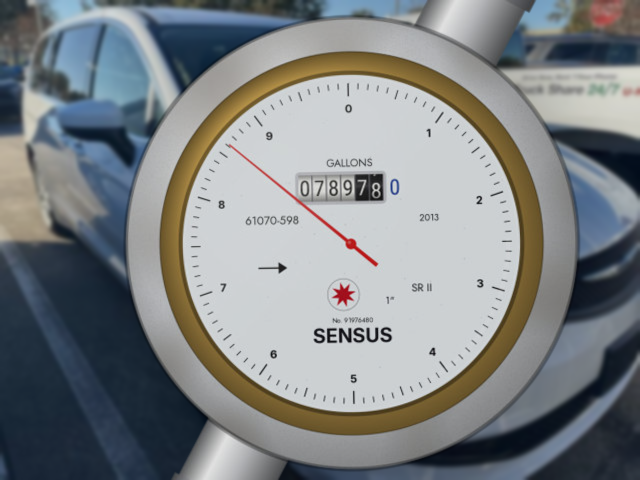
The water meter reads 789778.6 gal
